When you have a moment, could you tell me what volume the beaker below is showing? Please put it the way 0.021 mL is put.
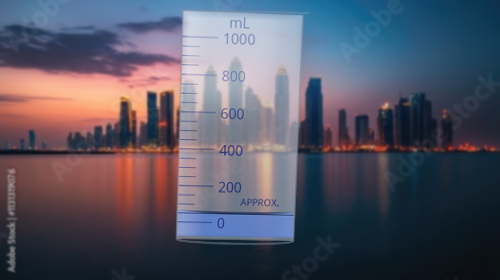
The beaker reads 50 mL
